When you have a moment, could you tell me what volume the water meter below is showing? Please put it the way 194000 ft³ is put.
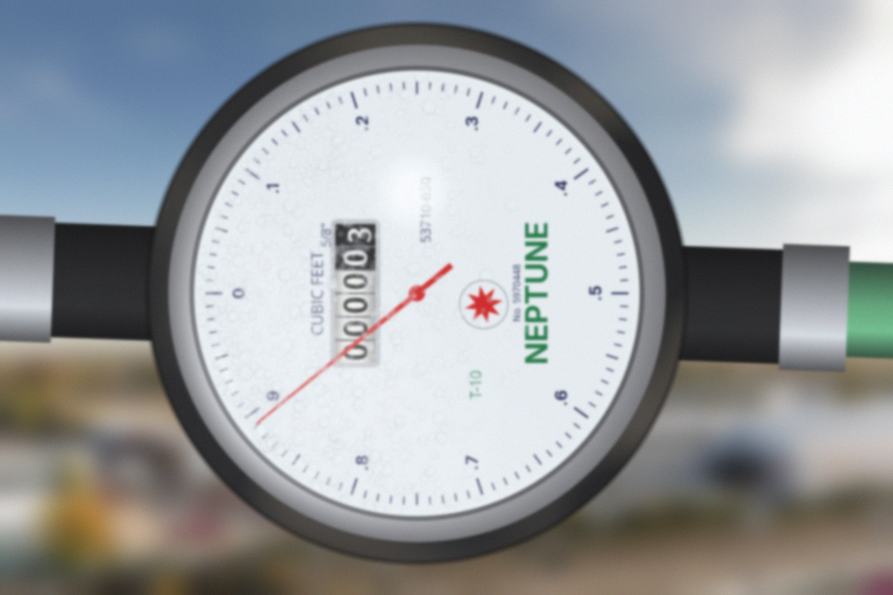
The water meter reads 2.89 ft³
